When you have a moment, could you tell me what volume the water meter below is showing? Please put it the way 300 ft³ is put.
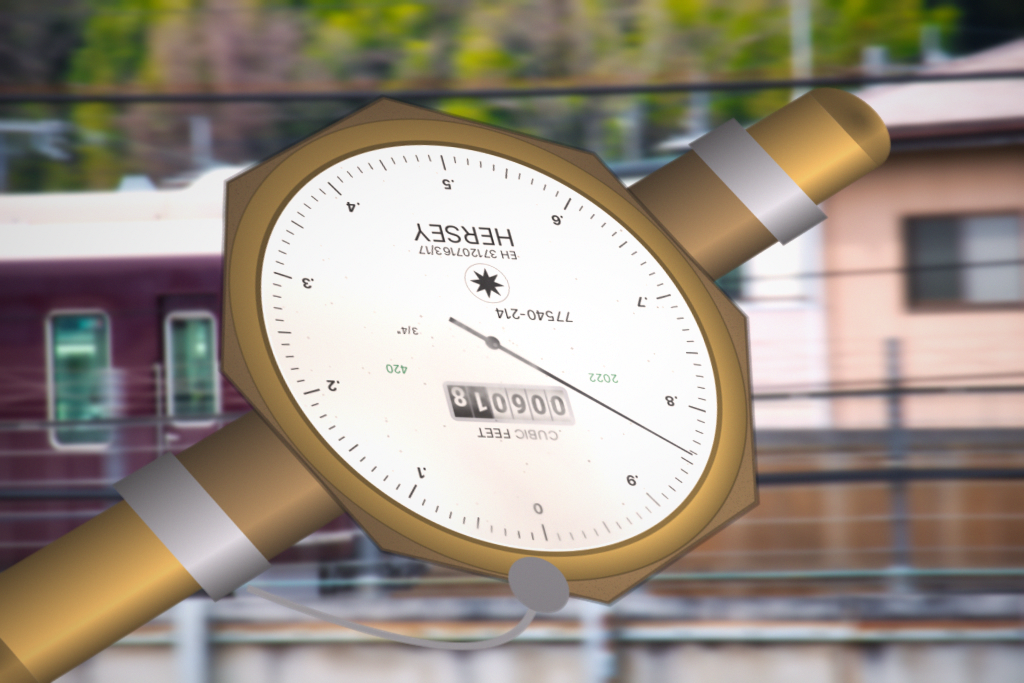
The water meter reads 6017.84 ft³
